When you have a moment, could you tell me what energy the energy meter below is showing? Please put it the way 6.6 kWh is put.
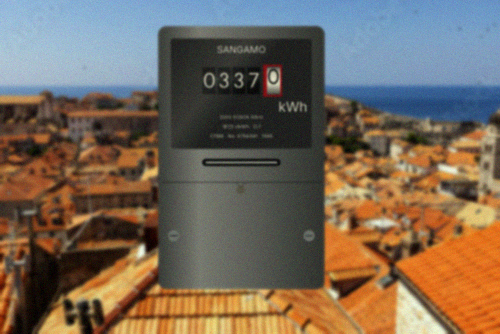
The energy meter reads 337.0 kWh
